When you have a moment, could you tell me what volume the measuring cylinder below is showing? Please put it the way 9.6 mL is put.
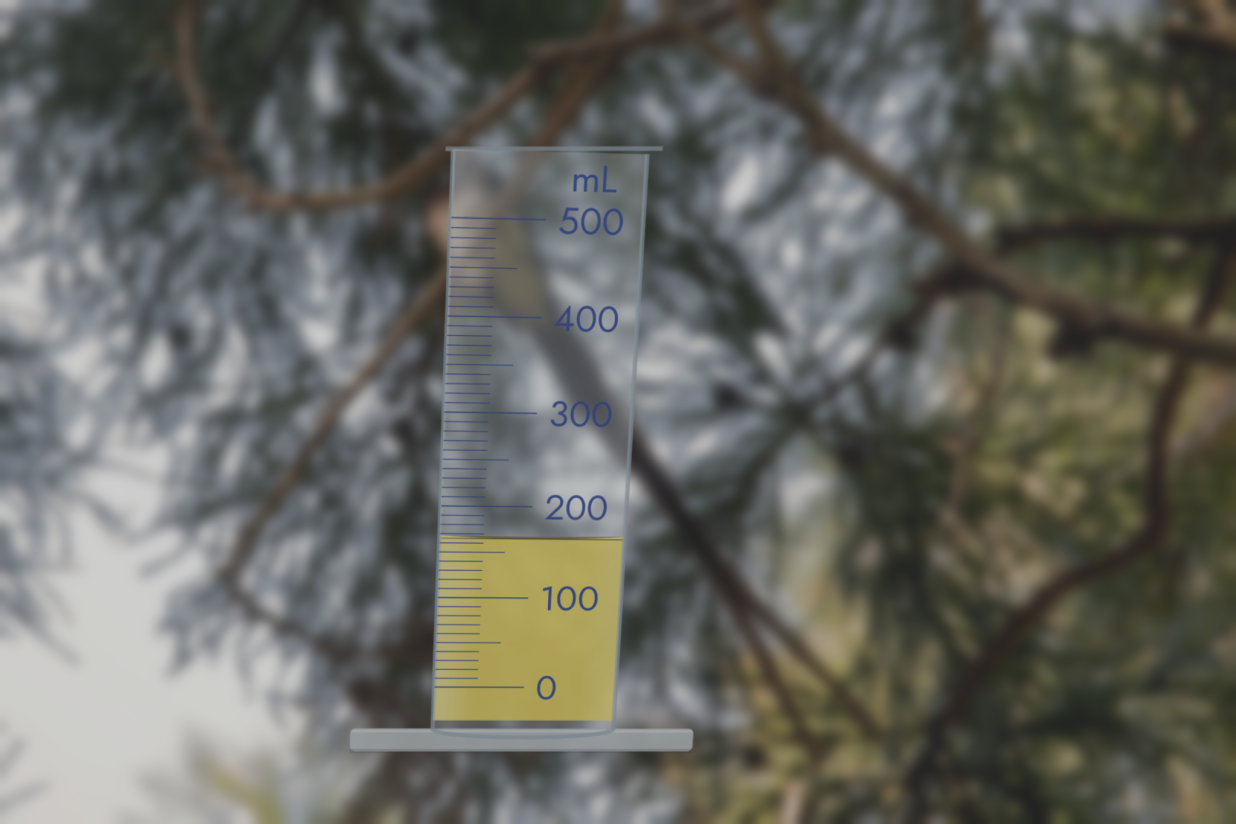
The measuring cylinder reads 165 mL
